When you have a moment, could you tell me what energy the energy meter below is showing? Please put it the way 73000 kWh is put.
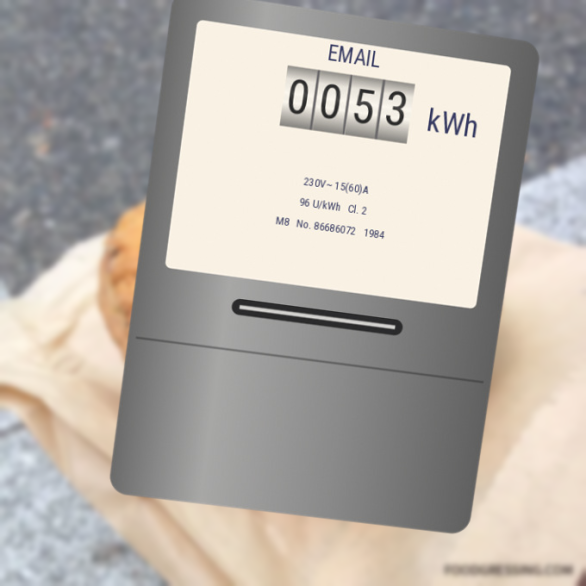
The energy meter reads 53 kWh
